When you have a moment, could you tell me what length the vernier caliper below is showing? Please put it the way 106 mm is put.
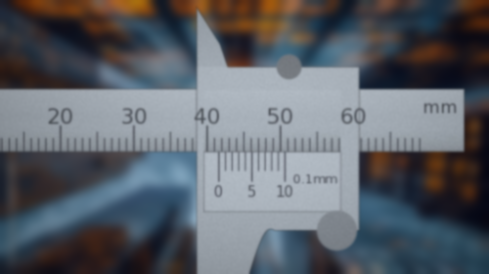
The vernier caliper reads 41.6 mm
